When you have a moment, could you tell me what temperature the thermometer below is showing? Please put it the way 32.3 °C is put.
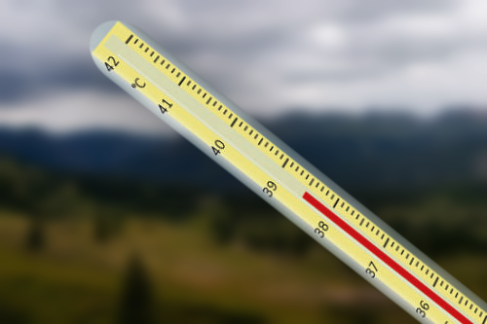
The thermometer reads 38.5 °C
